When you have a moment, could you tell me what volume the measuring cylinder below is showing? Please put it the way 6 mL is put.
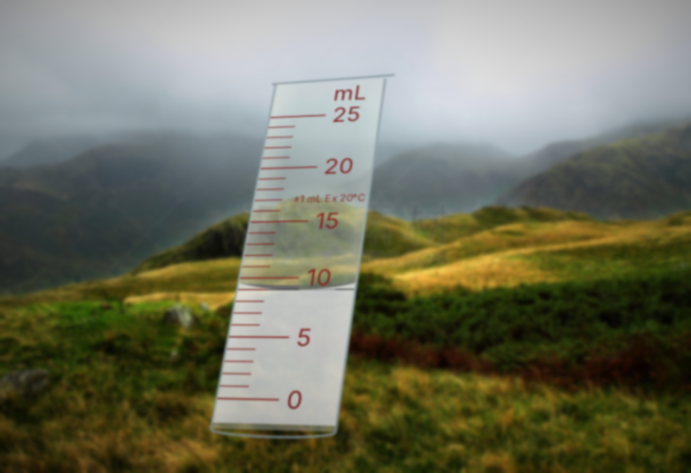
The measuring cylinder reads 9 mL
